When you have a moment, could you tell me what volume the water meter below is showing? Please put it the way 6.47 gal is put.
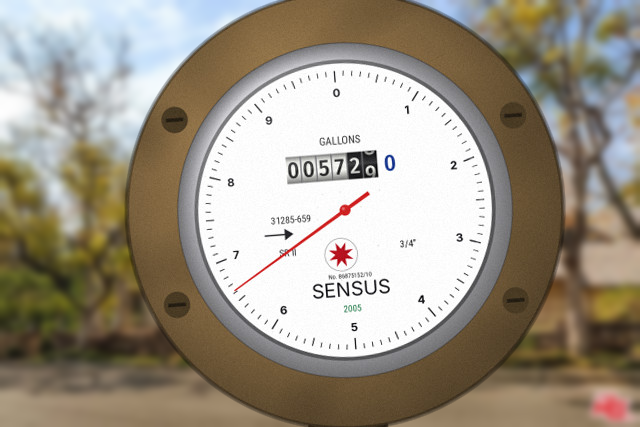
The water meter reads 57286.6 gal
